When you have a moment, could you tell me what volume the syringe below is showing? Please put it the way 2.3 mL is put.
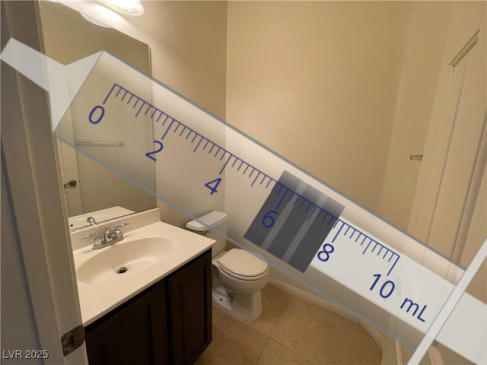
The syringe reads 5.6 mL
